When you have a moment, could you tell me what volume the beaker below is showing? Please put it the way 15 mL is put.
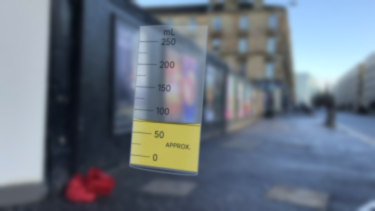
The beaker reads 75 mL
